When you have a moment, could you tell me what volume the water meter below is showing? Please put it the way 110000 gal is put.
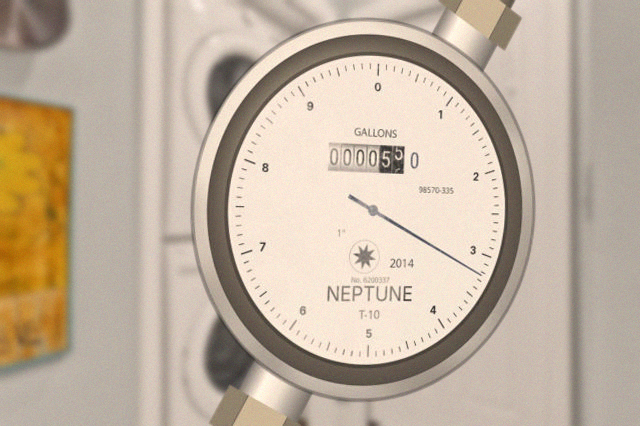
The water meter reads 553.2 gal
